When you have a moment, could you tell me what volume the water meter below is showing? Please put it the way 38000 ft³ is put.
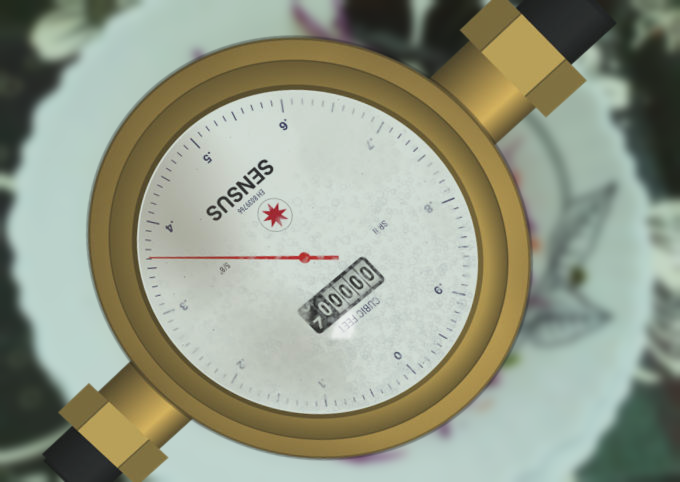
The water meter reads 2.36 ft³
